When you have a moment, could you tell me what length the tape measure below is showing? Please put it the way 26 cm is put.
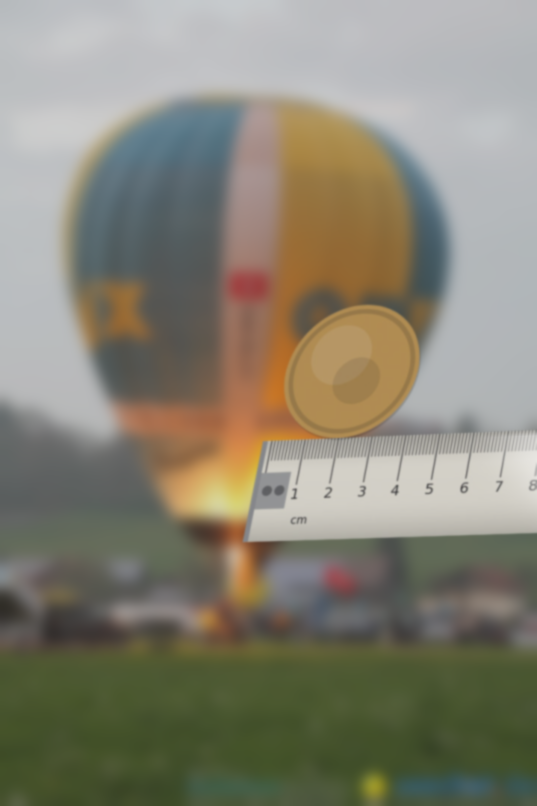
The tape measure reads 4 cm
